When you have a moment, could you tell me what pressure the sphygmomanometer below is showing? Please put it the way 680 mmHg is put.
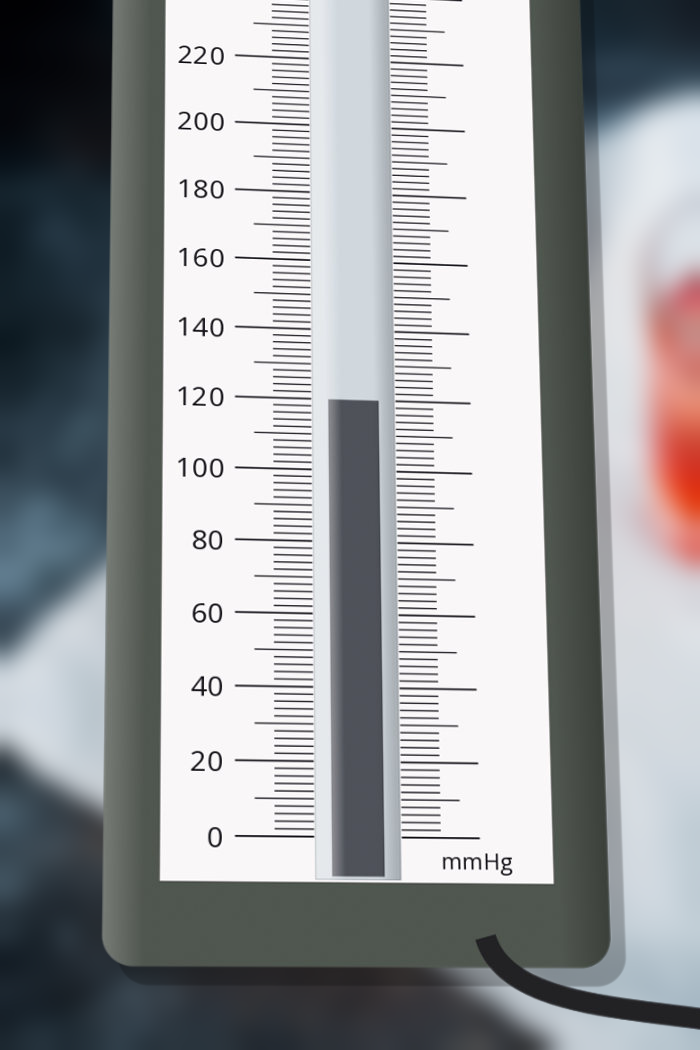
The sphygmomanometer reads 120 mmHg
